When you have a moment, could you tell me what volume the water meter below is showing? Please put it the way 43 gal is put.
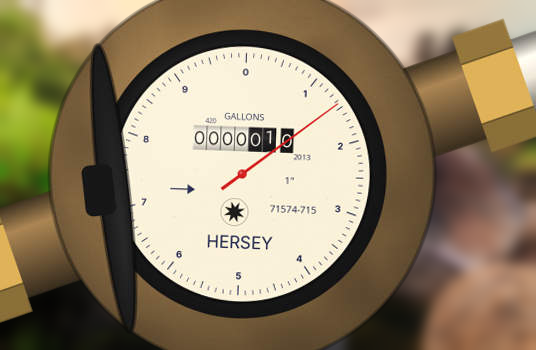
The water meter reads 11.4 gal
